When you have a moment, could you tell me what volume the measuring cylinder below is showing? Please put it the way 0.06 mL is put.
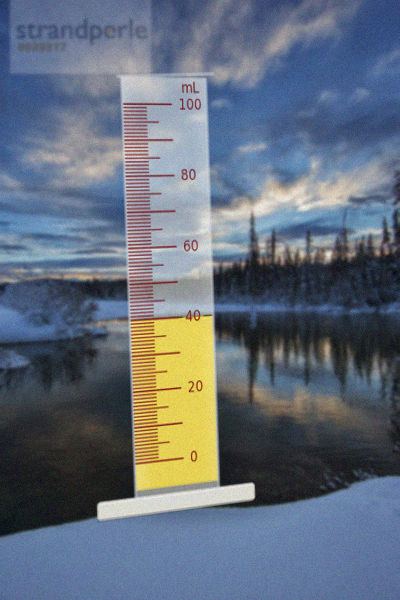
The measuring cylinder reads 40 mL
